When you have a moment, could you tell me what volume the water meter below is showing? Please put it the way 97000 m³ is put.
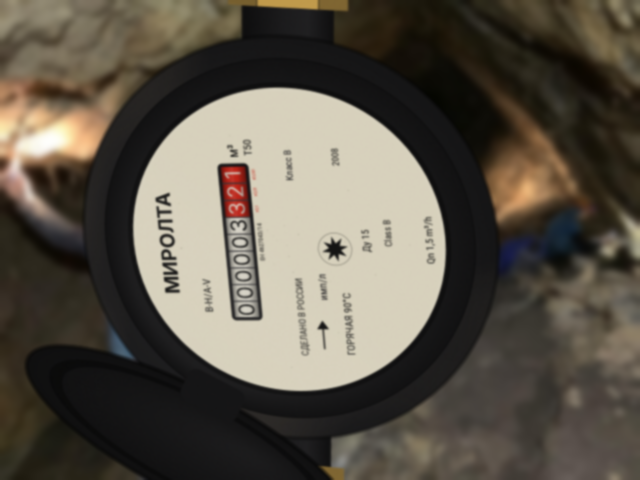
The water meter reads 3.321 m³
